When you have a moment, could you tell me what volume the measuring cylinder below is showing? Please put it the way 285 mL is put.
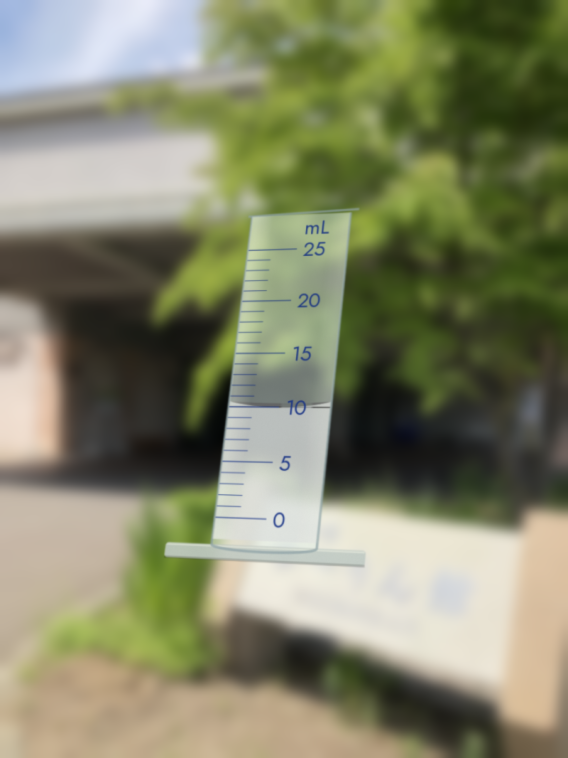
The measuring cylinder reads 10 mL
